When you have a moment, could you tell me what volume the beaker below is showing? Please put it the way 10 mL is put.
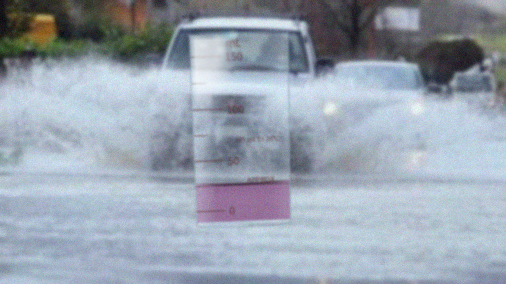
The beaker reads 25 mL
